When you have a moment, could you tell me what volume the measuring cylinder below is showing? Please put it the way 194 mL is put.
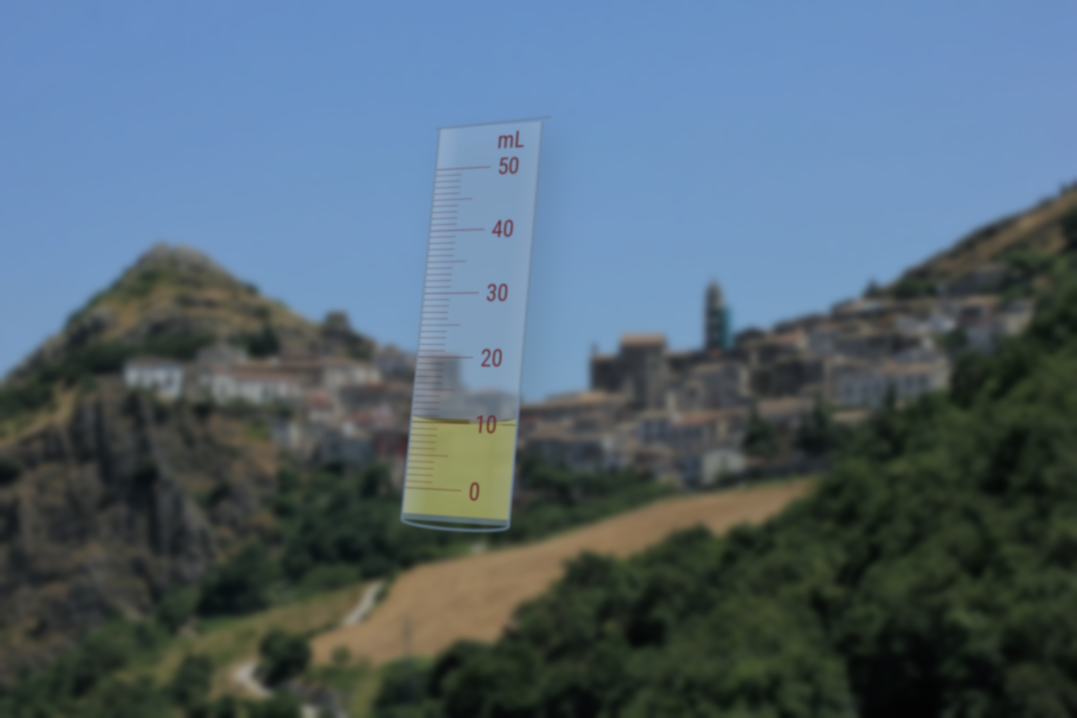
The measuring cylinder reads 10 mL
